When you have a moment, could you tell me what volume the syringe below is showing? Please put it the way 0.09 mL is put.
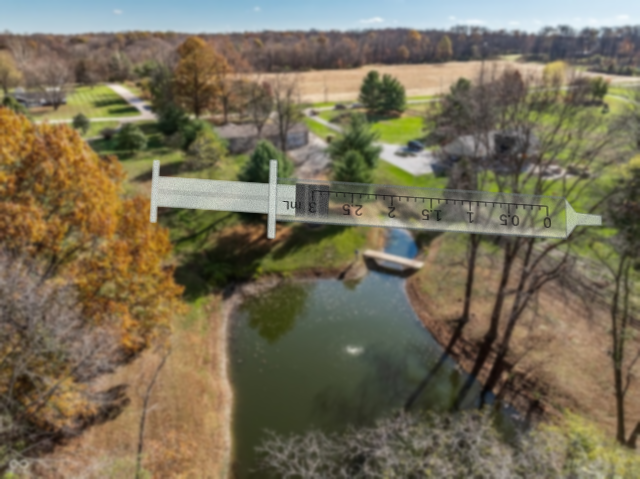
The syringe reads 2.8 mL
